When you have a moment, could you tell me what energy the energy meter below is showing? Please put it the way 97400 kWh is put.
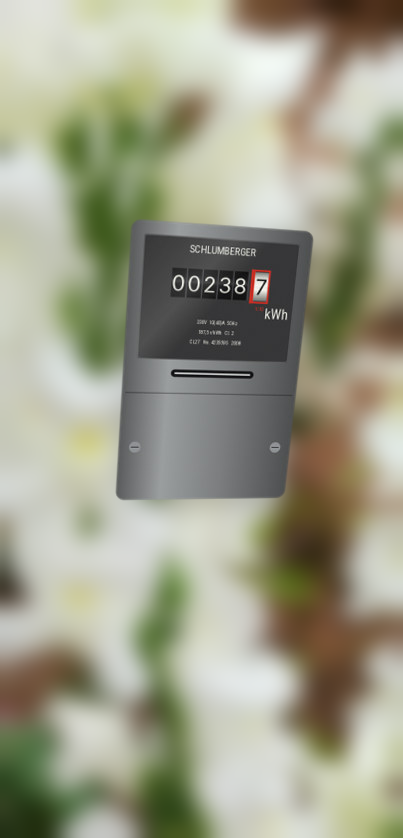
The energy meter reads 238.7 kWh
